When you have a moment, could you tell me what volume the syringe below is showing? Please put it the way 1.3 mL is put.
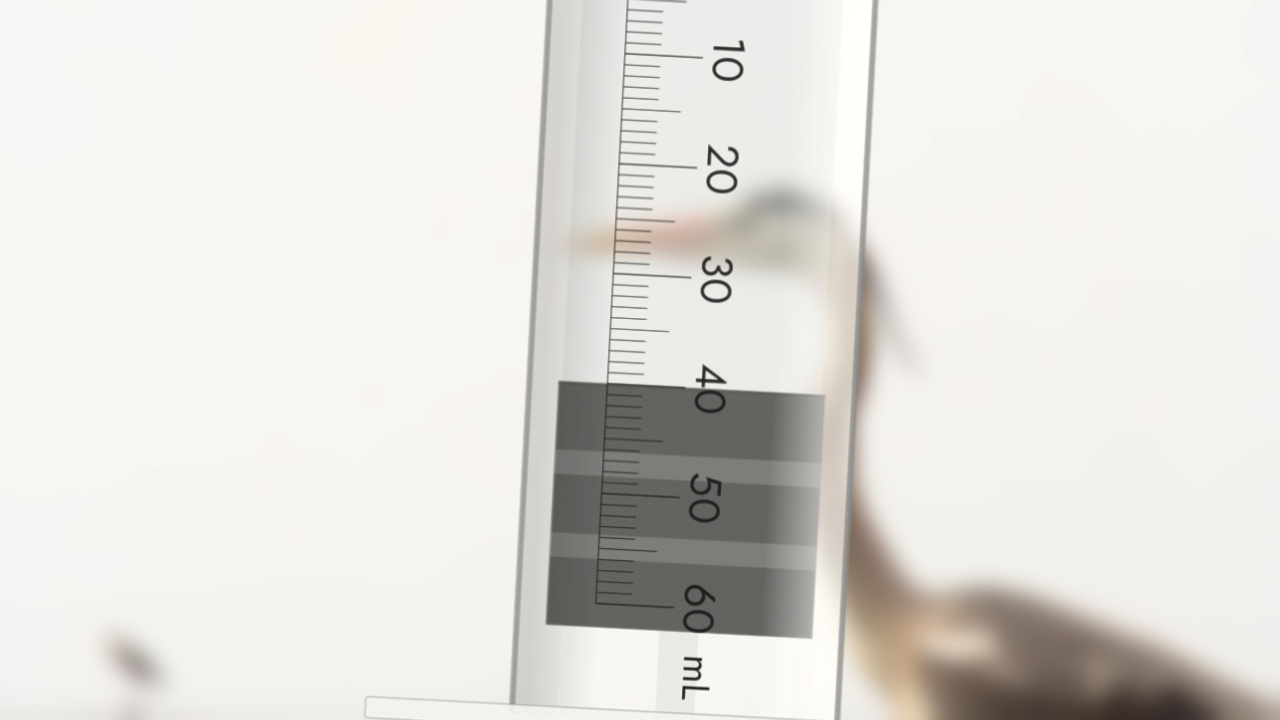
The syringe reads 40 mL
